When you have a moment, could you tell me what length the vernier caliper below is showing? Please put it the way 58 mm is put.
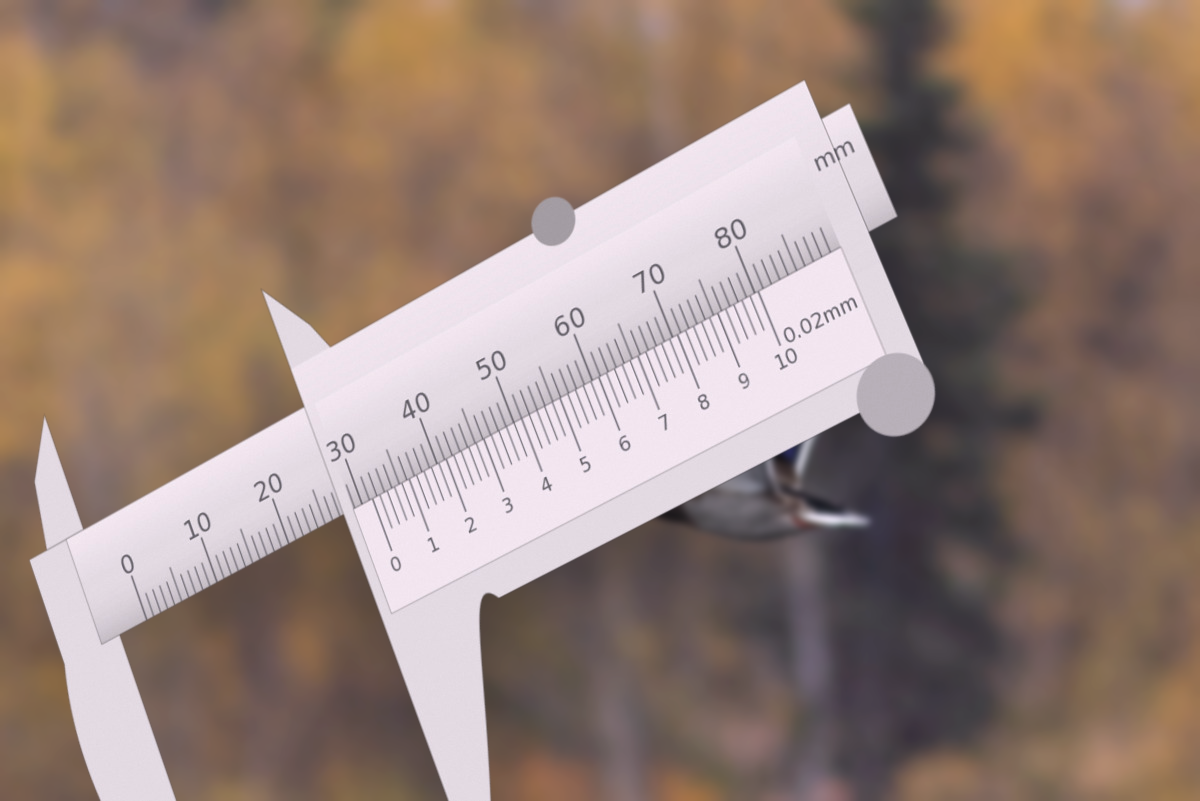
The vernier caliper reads 31.4 mm
